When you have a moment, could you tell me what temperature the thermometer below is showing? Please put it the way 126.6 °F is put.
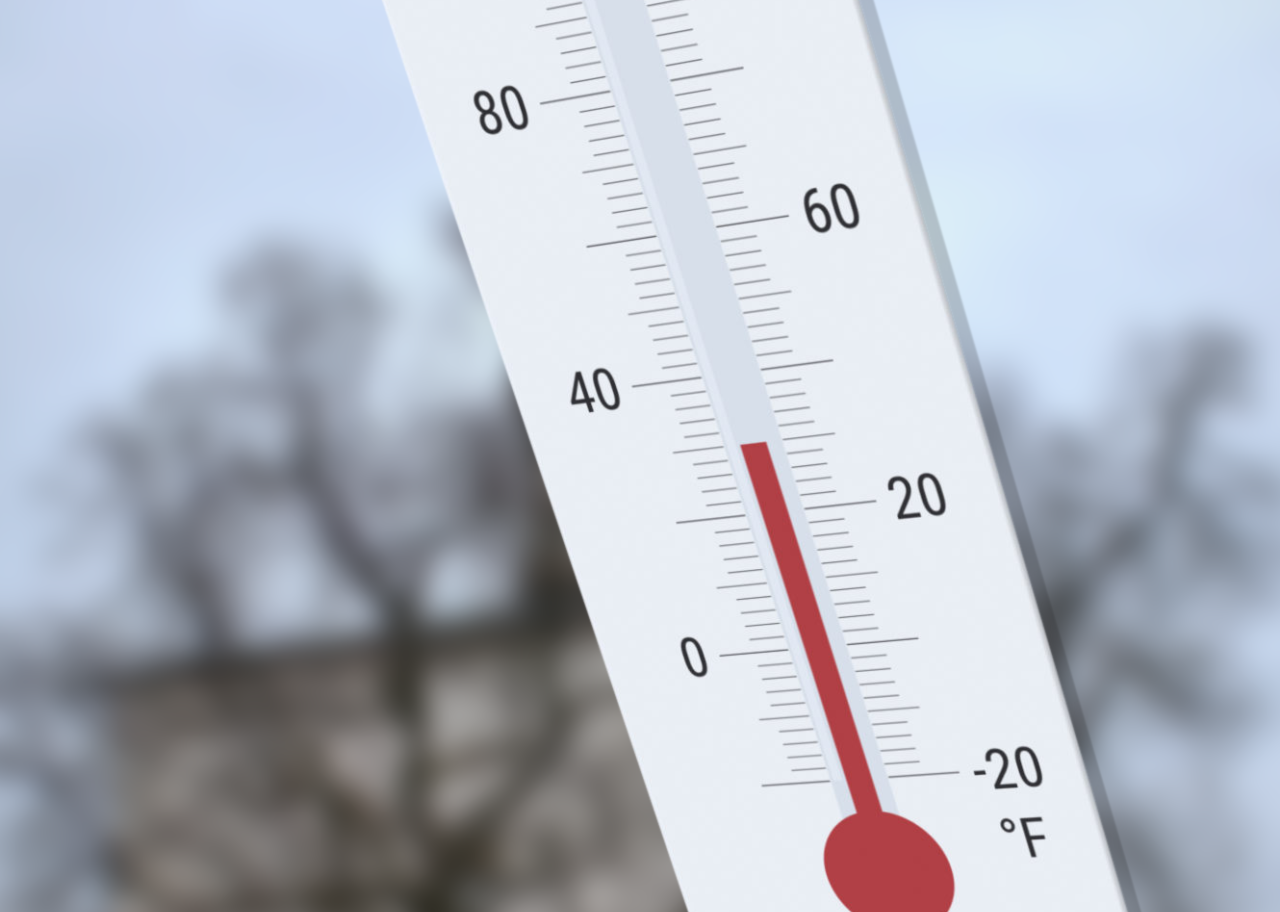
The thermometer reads 30 °F
